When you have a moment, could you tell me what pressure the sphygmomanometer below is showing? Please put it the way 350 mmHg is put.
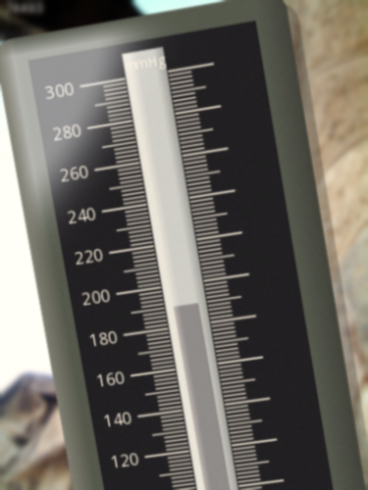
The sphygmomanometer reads 190 mmHg
